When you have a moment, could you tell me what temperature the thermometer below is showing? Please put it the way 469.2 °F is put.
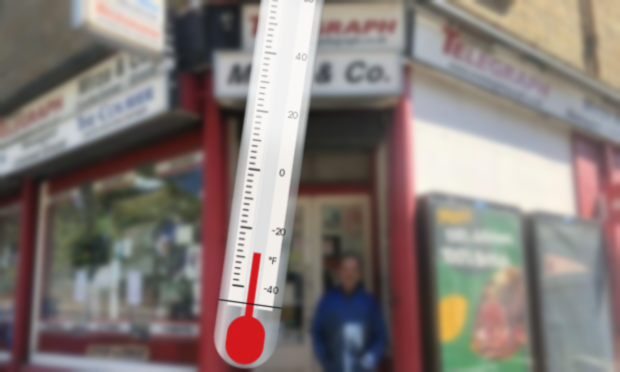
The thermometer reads -28 °F
